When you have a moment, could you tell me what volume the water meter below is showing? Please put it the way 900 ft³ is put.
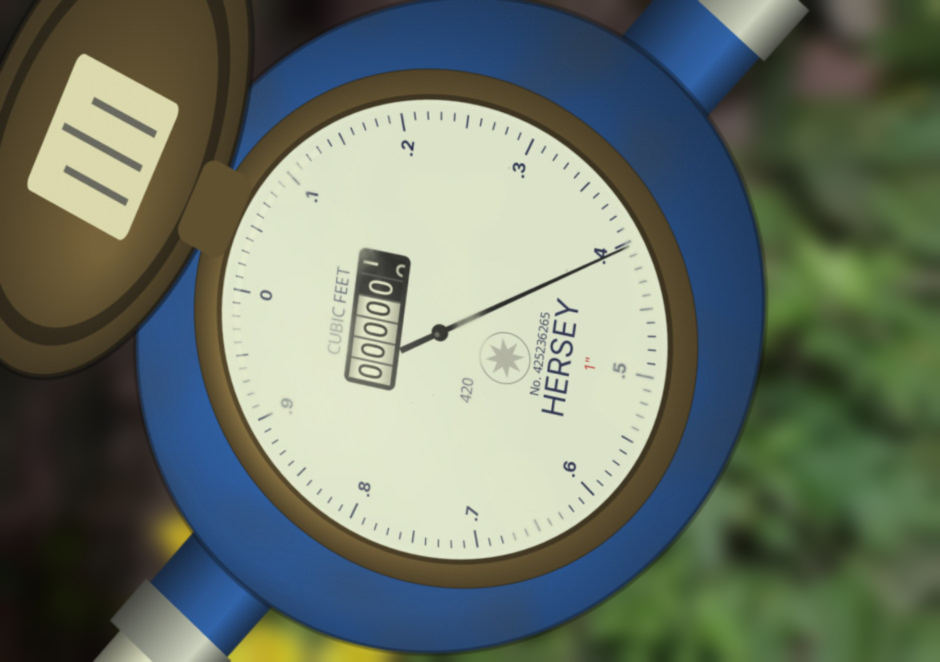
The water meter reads 1.40 ft³
